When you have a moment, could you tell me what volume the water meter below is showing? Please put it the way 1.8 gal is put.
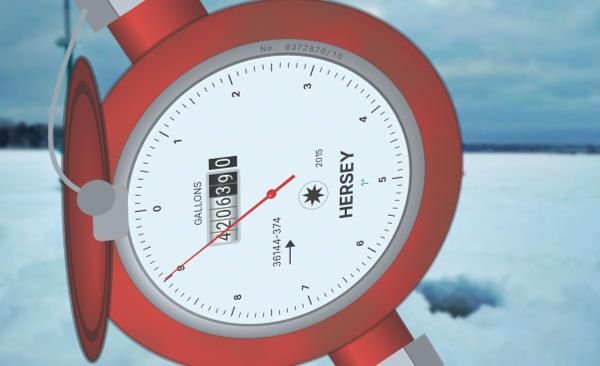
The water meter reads 4206389.0 gal
